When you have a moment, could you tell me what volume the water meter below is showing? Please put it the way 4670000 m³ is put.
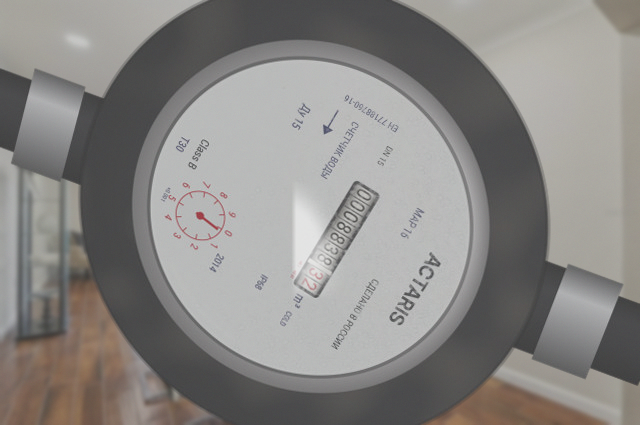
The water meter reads 8838.320 m³
